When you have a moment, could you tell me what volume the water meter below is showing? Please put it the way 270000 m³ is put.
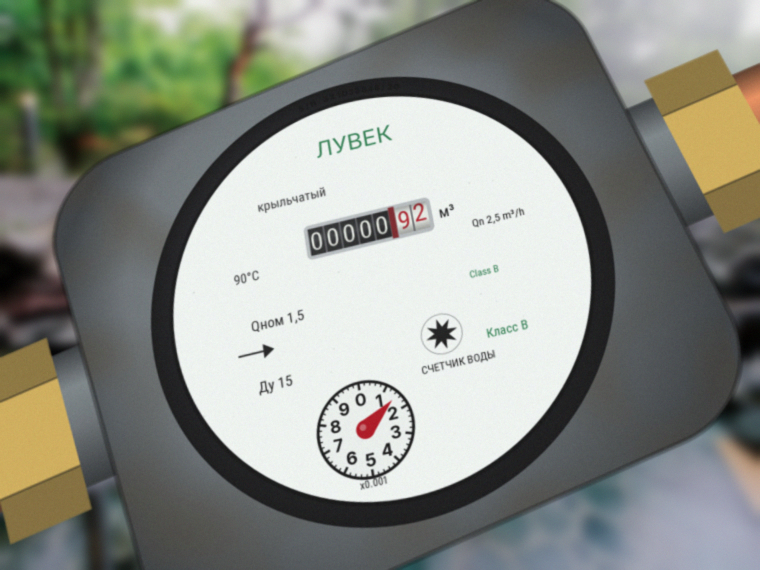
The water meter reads 0.921 m³
